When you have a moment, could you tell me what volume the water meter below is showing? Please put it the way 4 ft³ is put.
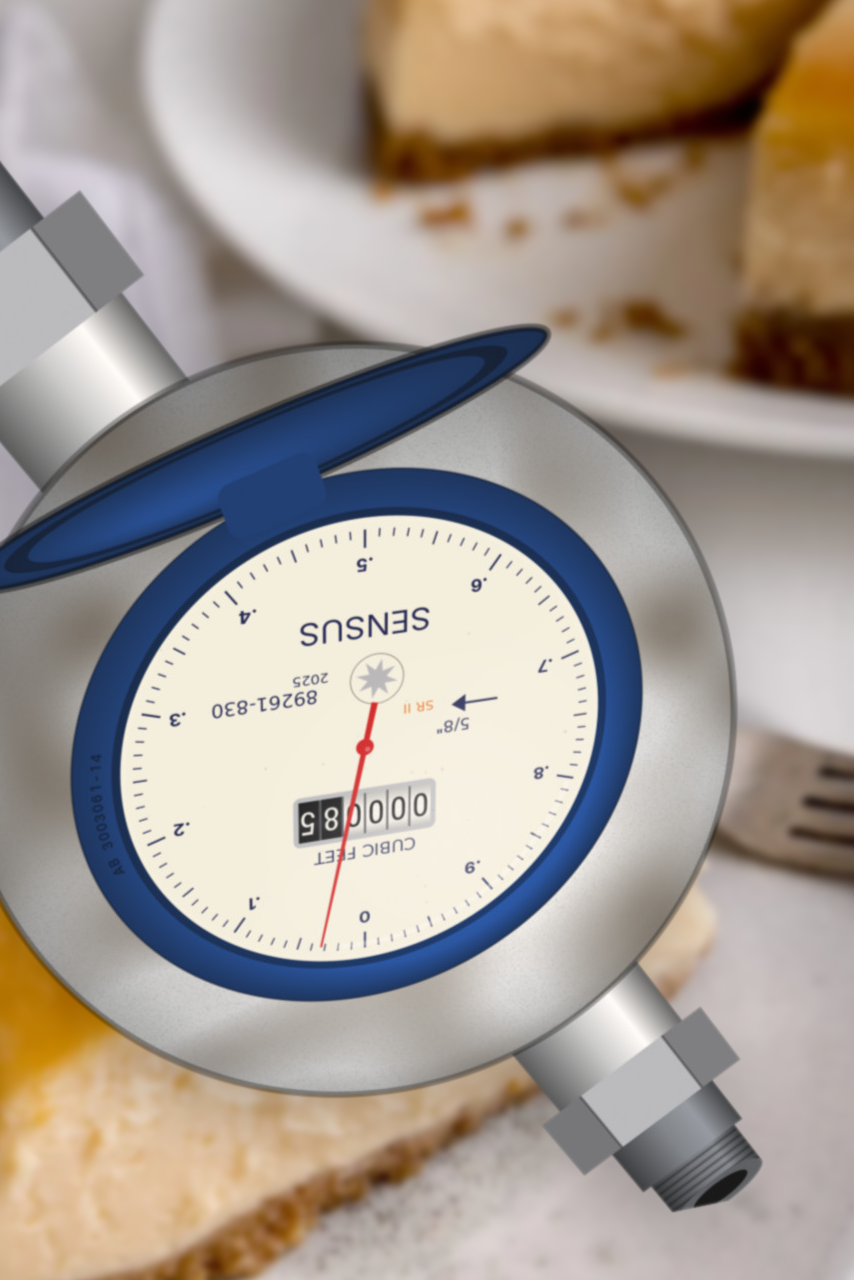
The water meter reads 85.03 ft³
